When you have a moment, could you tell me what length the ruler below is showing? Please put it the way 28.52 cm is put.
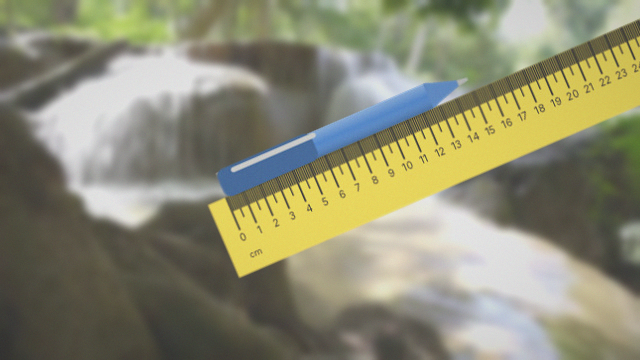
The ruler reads 15 cm
